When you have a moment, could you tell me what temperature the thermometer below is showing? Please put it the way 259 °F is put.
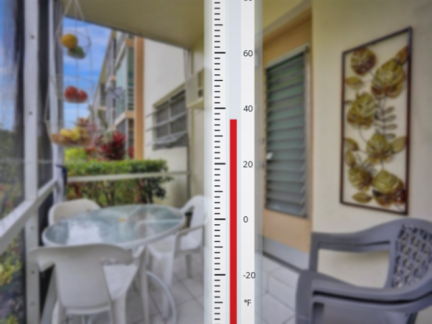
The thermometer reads 36 °F
